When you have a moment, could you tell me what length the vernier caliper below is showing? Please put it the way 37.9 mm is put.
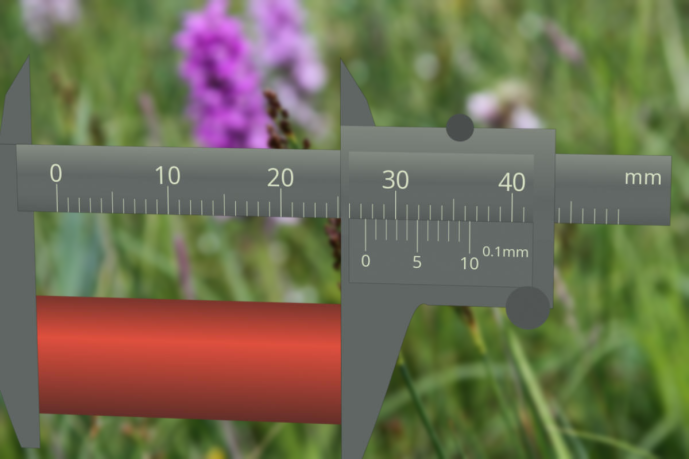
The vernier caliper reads 27.4 mm
